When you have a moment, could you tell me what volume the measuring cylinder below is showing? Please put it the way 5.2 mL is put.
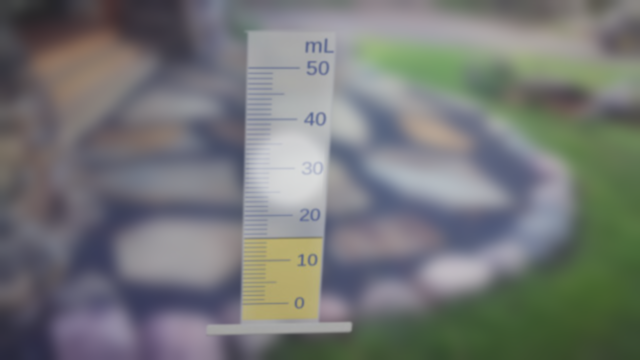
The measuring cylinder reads 15 mL
